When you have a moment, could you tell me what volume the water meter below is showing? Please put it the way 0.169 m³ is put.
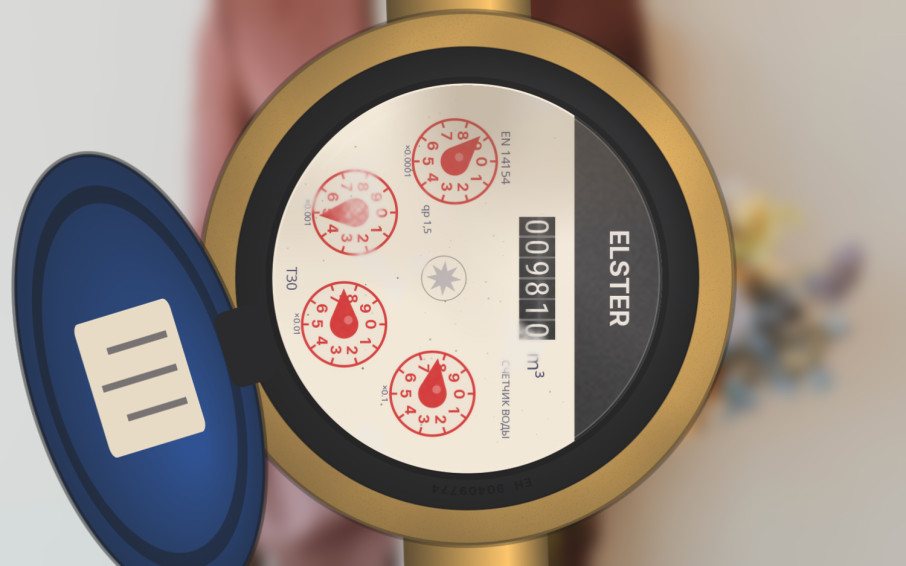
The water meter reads 9810.7748 m³
